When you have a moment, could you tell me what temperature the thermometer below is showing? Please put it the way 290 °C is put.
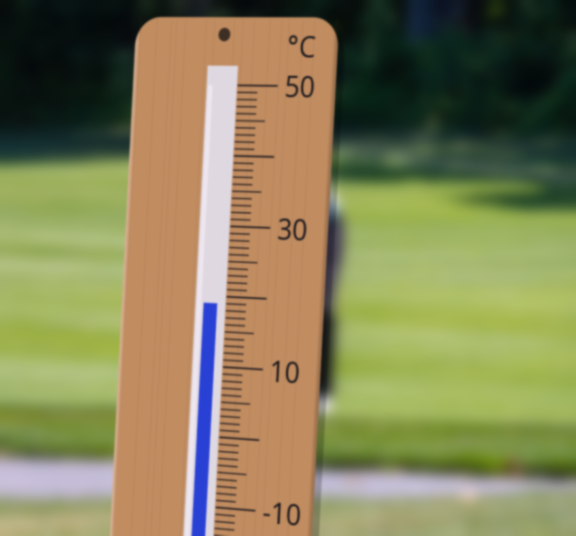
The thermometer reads 19 °C
